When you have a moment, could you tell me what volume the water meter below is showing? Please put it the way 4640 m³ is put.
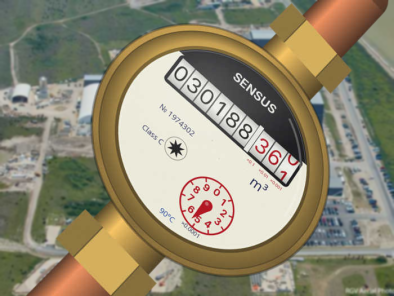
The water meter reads 30188.3605 m³
